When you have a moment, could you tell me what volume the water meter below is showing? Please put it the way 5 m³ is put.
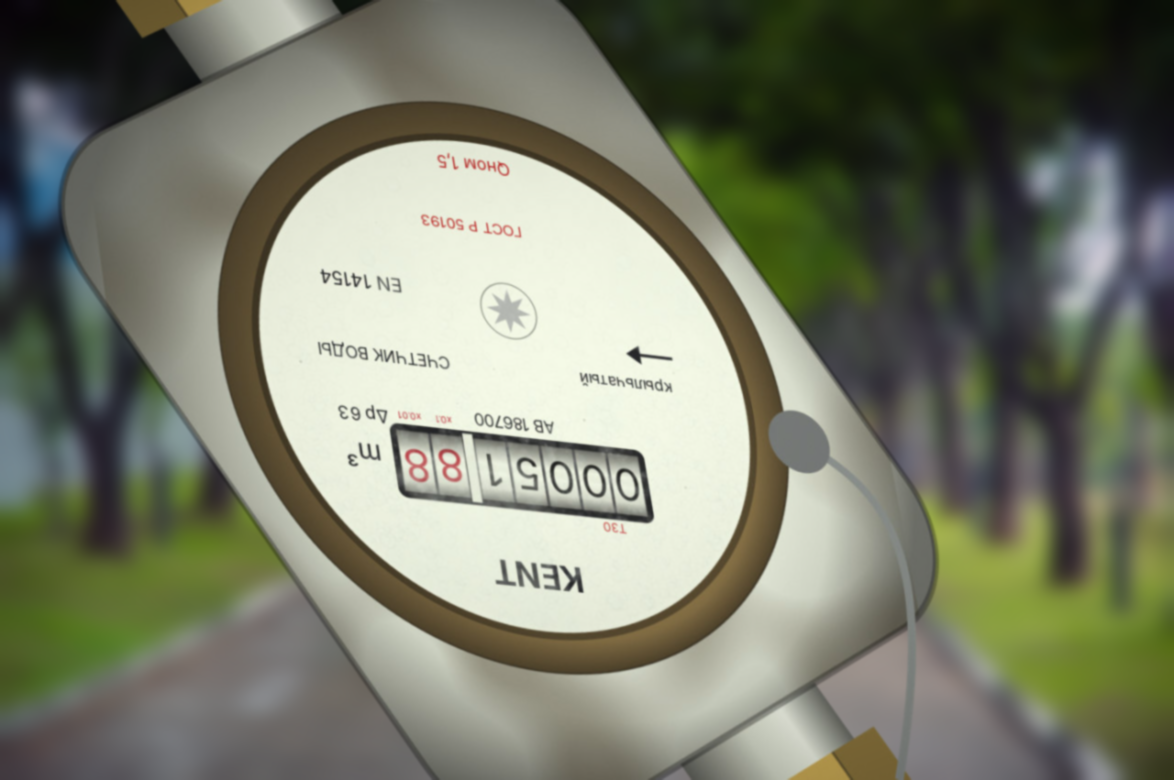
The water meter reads 51.88 m³
